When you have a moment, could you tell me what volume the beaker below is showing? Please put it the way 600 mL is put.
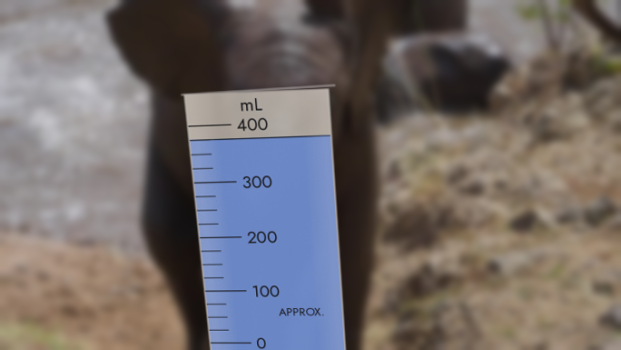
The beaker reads 375 mL
